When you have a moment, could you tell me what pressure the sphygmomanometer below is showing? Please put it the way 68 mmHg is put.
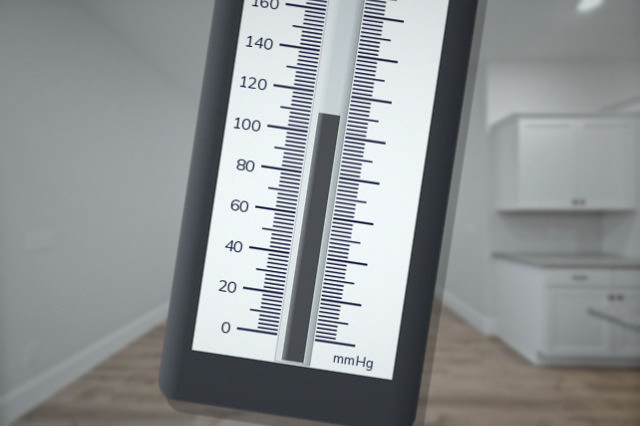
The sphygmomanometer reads 110 mmHg
